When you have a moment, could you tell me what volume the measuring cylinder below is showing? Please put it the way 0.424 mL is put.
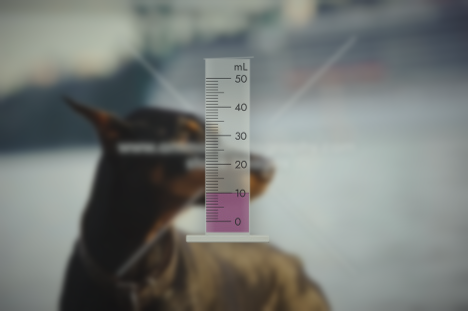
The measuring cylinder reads 10 mL
